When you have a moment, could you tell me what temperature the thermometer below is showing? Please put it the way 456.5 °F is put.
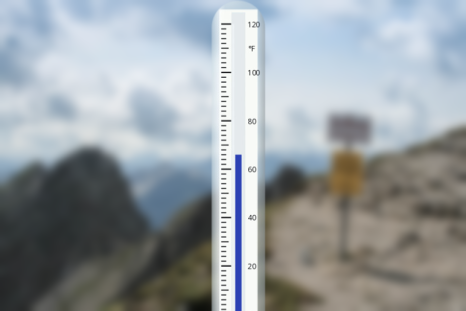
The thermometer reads 66 °F
